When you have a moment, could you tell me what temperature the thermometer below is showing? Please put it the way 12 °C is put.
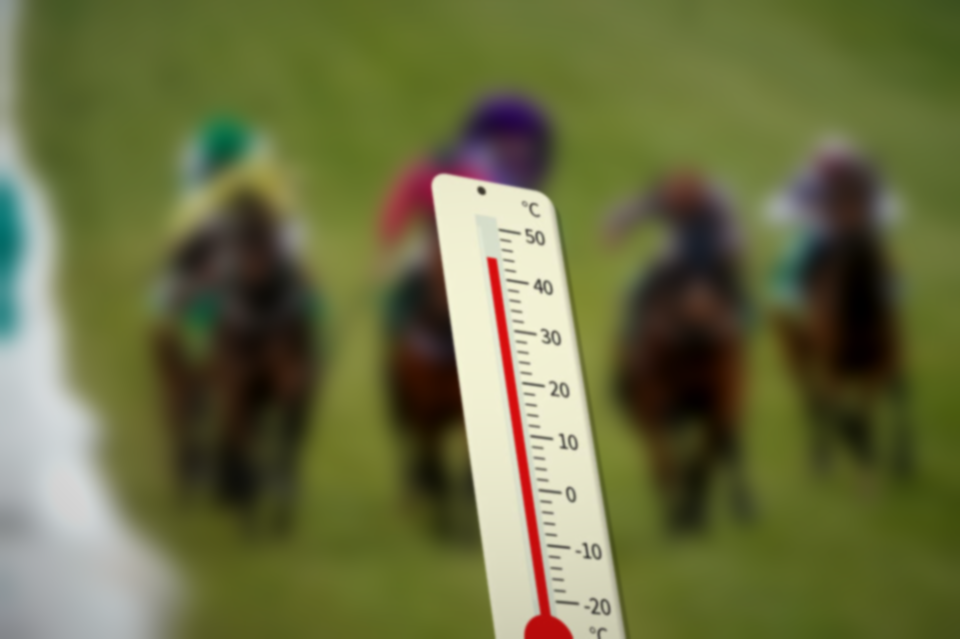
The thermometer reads 44 °C
